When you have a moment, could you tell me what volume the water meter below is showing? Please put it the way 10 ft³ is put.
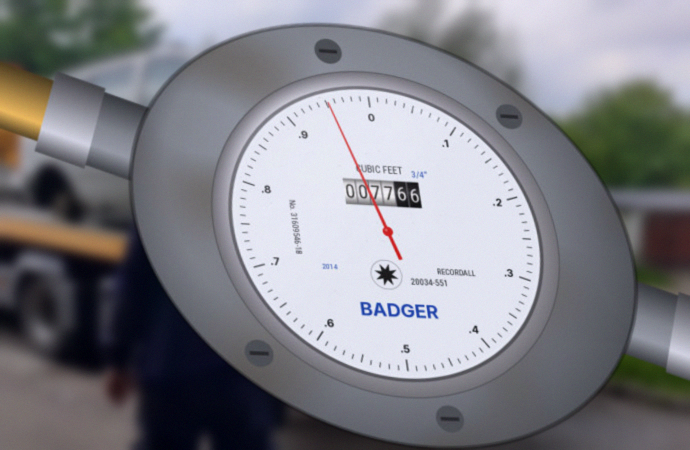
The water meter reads 7765.95 ft³
